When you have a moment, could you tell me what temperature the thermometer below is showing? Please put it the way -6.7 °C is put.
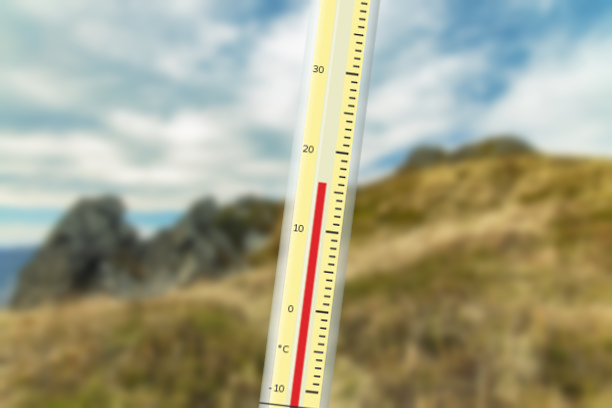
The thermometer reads 16 °C
